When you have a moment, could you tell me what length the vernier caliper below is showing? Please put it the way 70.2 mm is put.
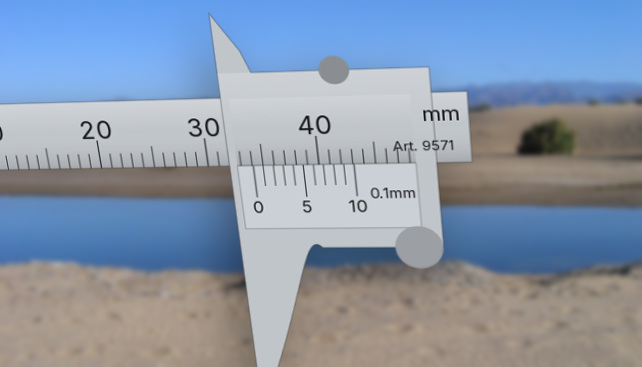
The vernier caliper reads 34.1 mm
